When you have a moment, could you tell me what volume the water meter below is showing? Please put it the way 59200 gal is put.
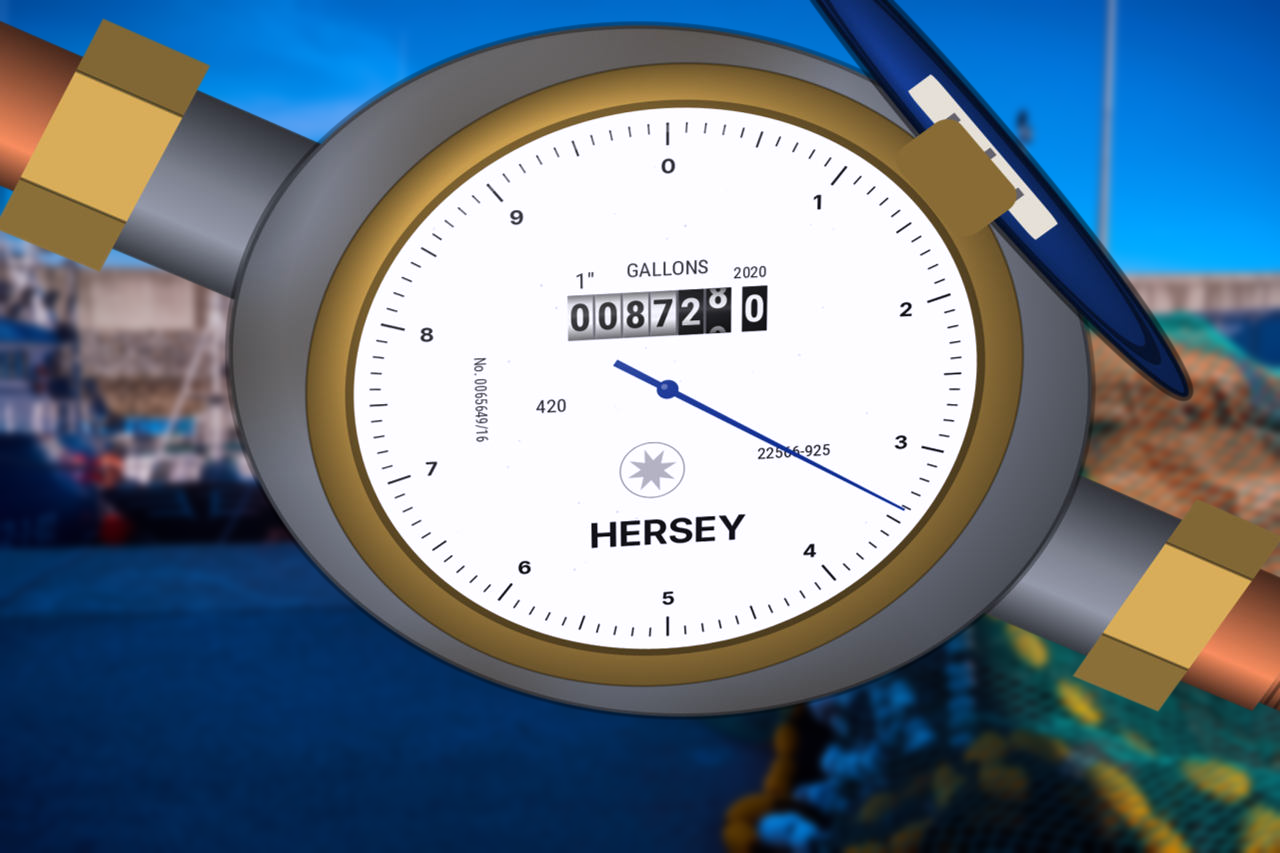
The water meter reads 87283.4 gal
